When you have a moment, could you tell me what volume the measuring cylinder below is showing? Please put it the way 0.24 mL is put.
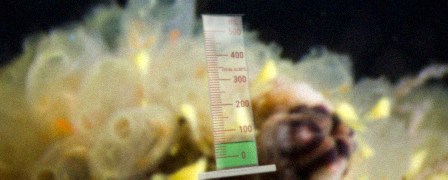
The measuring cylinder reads 50 mL
